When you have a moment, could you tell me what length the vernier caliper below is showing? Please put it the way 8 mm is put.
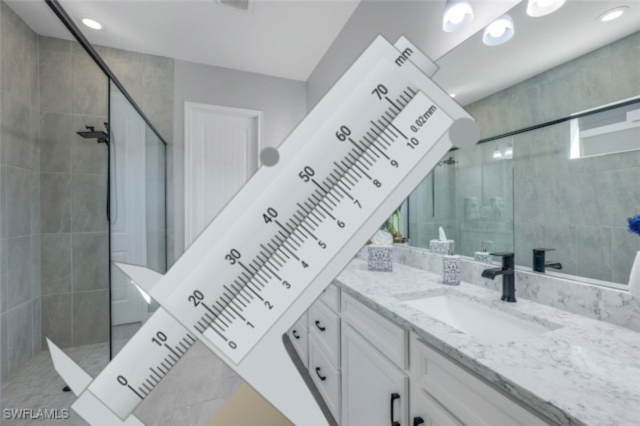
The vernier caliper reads 18.0 mm
